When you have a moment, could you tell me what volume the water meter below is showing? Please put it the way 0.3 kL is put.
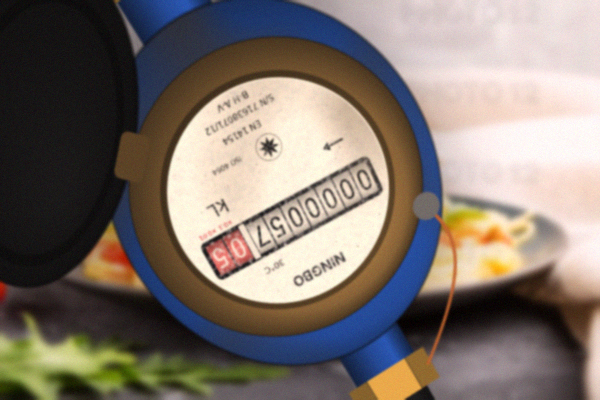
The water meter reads 57.05 kL
